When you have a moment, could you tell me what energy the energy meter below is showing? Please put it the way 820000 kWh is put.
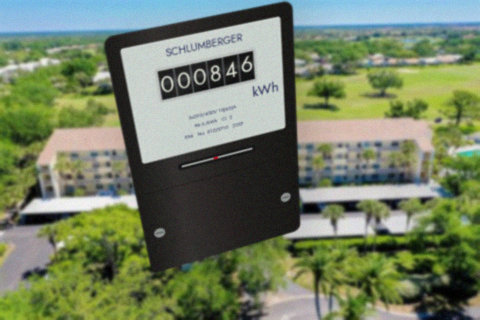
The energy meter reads 846 kWh
